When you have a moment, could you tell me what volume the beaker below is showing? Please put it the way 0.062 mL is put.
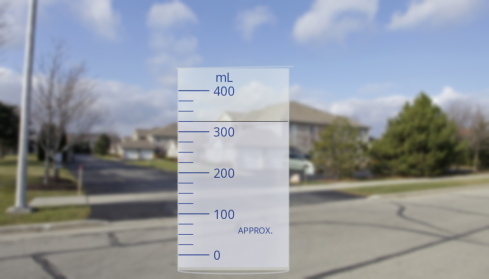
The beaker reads 325 mL
